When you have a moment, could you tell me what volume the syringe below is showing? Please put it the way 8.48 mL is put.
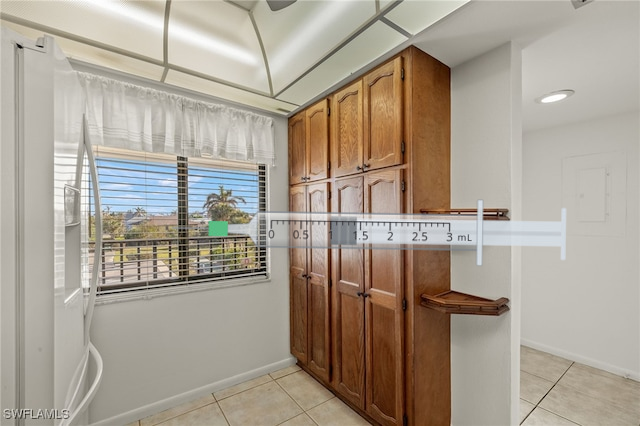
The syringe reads 1 mL
